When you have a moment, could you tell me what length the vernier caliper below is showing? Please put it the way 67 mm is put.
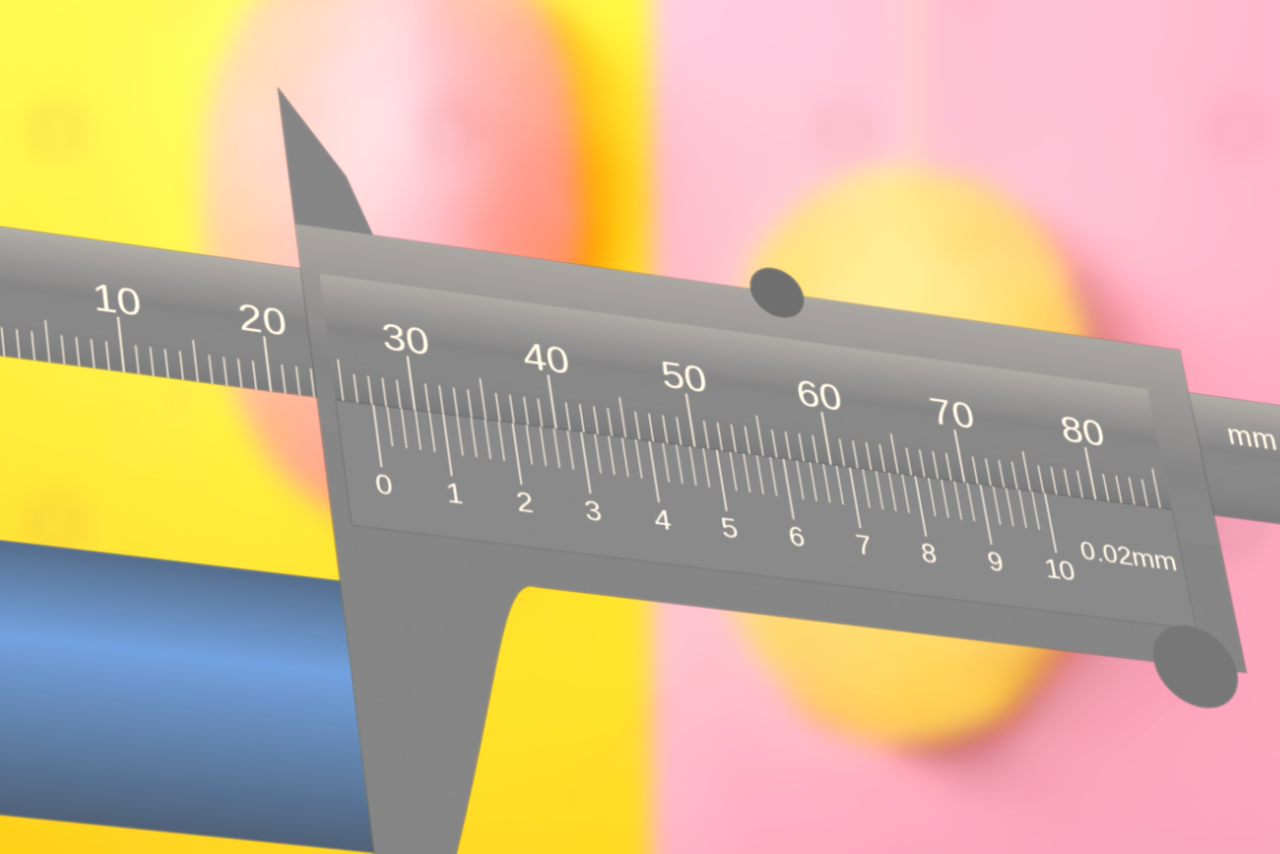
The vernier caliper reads 27.1 mm
